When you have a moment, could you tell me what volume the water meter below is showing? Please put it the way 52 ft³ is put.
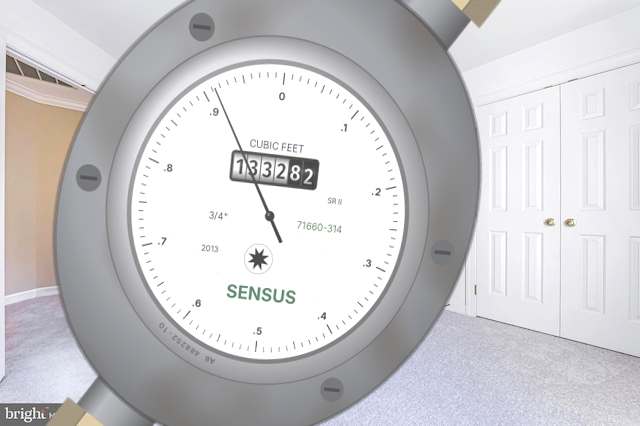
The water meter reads 133281.91 ft³
